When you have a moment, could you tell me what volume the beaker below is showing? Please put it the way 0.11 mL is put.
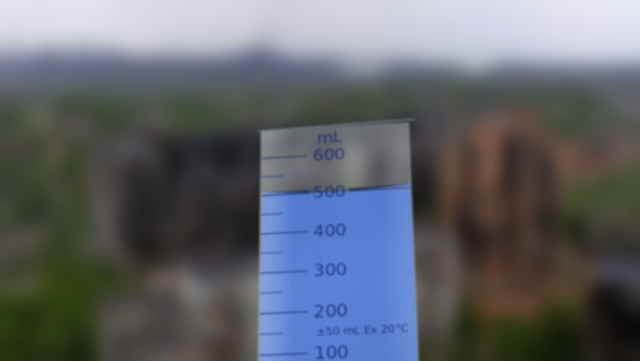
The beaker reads 500 mL
